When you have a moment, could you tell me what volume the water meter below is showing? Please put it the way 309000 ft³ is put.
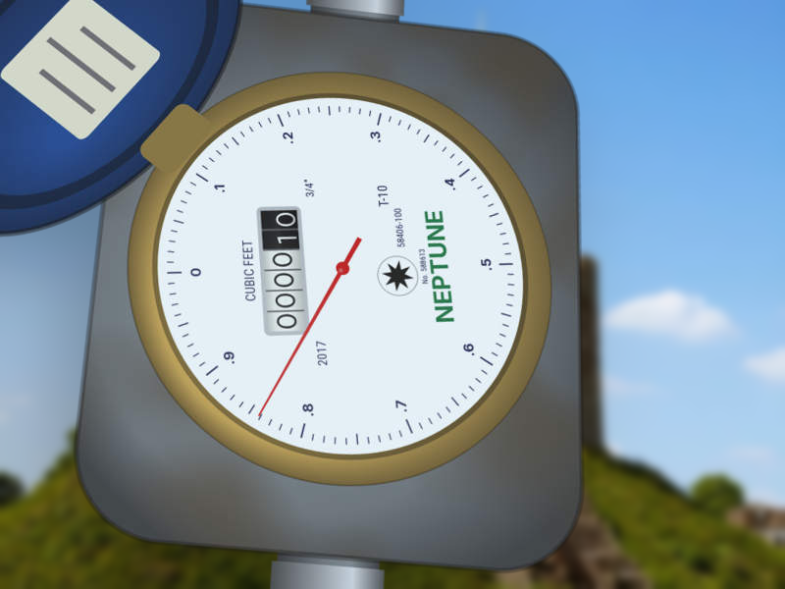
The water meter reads 9.84 ft³
